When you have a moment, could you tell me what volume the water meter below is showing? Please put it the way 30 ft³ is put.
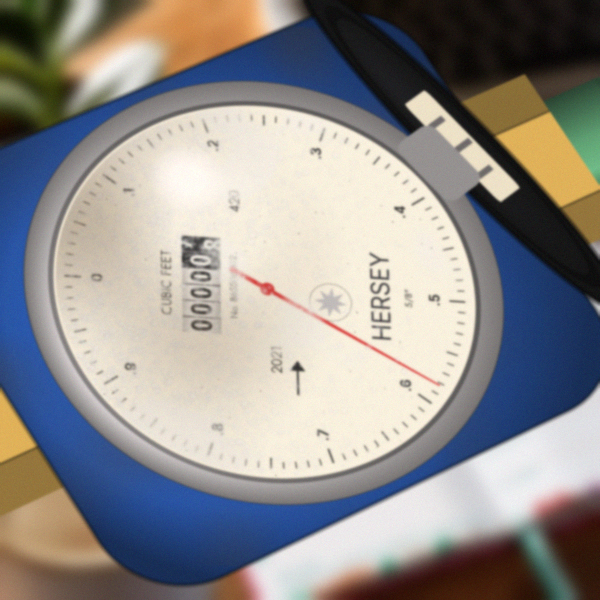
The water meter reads 7.58 ft³
